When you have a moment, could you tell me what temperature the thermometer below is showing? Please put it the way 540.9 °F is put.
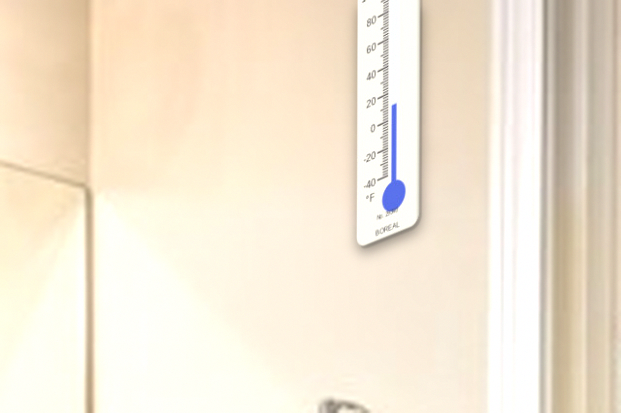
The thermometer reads 10 °F
